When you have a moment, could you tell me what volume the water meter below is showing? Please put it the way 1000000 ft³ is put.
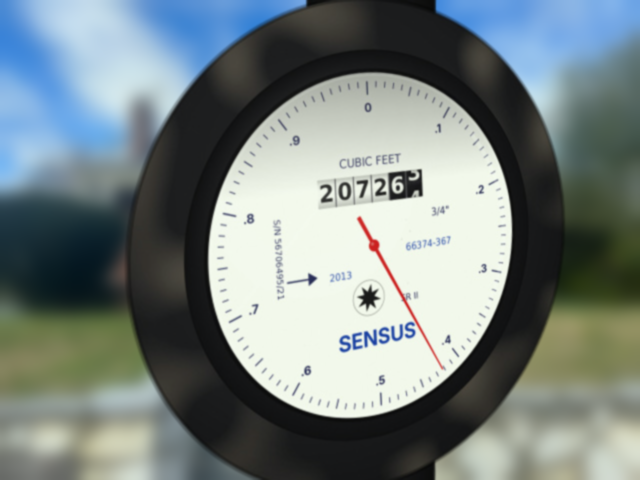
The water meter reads 207263.42 ft³
